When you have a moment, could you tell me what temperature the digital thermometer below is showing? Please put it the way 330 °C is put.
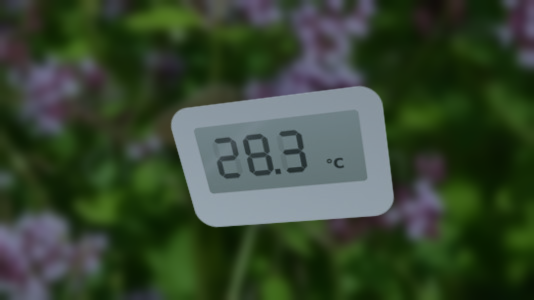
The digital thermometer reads 28.3 °C
